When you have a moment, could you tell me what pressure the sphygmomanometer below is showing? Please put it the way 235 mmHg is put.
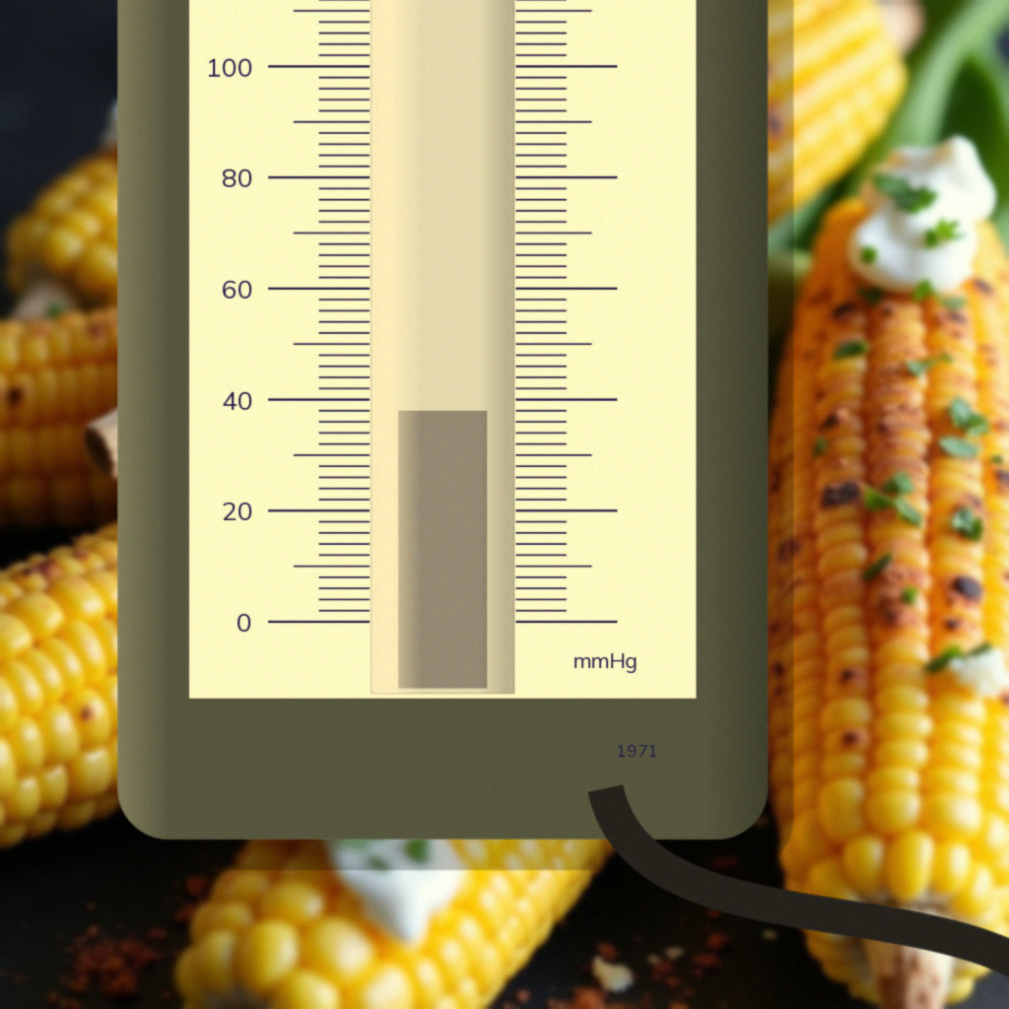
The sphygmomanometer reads 38 mmHg
